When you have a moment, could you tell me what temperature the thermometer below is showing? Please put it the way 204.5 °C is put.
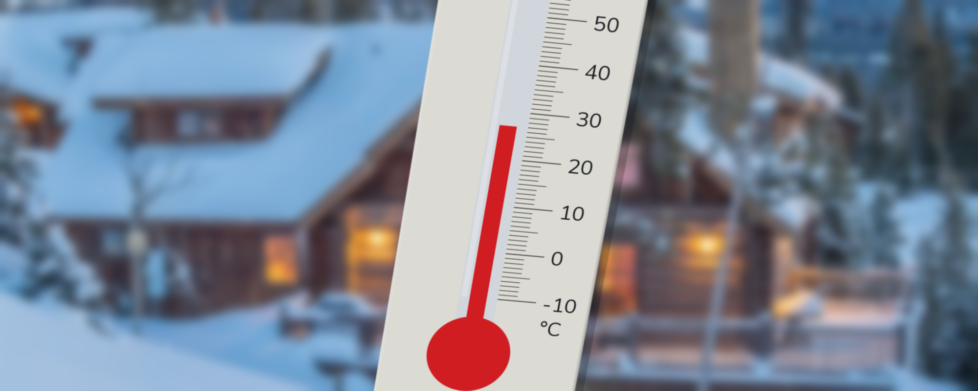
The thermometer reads 27 °C
